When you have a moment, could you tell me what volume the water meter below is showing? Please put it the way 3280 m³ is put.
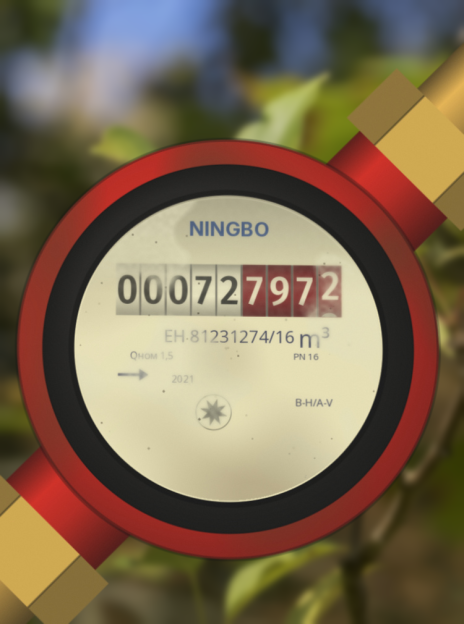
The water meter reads 72.7972 m³
